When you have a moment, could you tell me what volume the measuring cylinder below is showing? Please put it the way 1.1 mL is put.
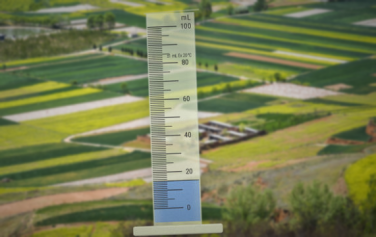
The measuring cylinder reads 15 mL
